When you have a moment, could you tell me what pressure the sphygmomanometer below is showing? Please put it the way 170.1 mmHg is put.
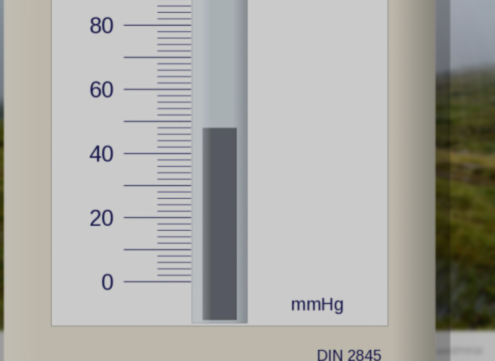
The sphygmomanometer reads 48 mmHg
